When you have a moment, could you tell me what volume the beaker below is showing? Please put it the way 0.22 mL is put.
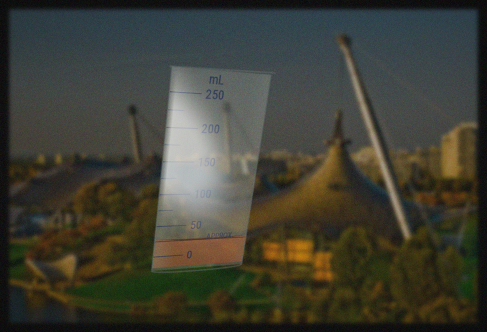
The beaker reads 25 mL
